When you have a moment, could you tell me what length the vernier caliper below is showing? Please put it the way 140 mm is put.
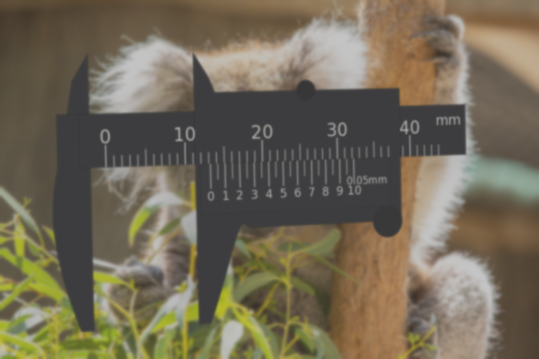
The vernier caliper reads 13.2 mm
